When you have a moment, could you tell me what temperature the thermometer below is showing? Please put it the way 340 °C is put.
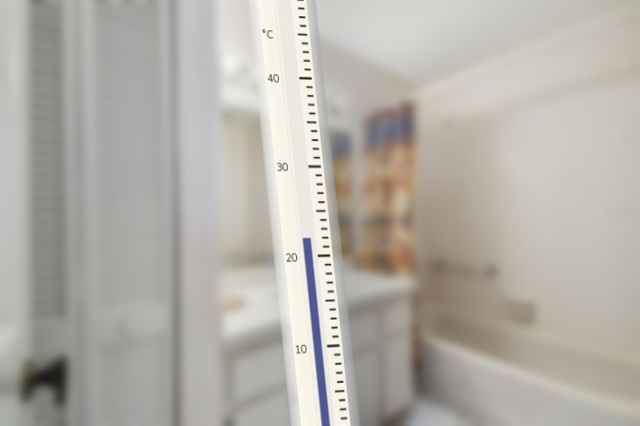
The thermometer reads 22 °C
